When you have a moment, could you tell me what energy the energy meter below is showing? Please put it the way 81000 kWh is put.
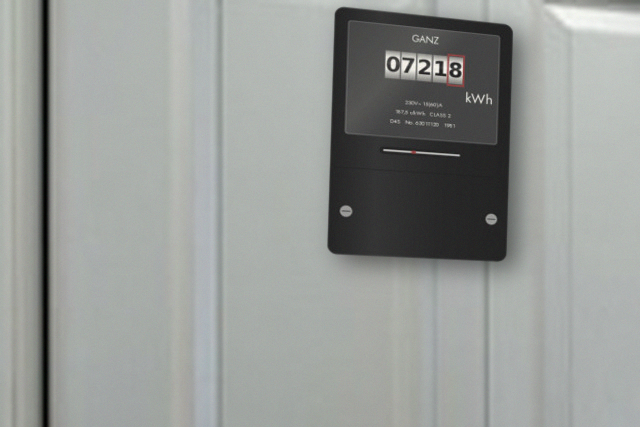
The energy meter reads 721.8 kWh
